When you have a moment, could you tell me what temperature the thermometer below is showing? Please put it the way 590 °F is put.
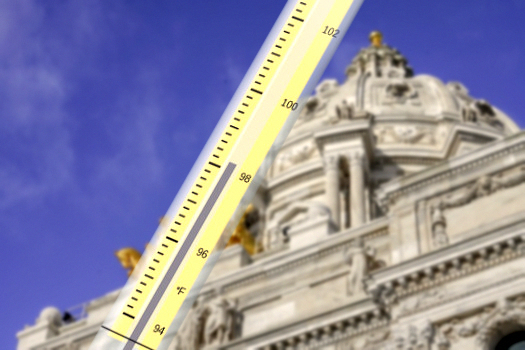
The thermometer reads 98.2 °F
